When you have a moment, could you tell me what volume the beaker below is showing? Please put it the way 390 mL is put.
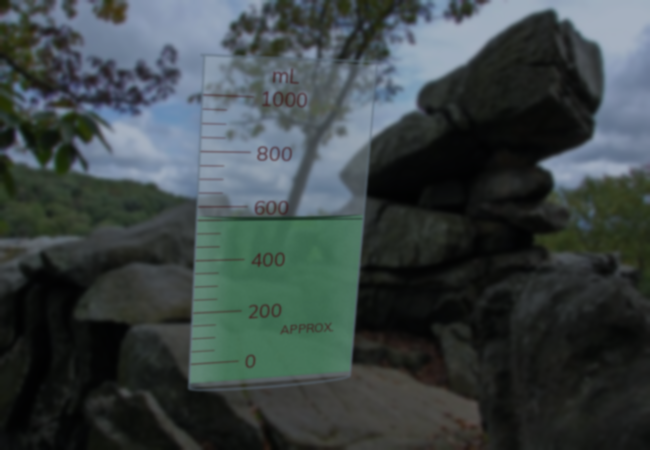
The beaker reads 550 mL
